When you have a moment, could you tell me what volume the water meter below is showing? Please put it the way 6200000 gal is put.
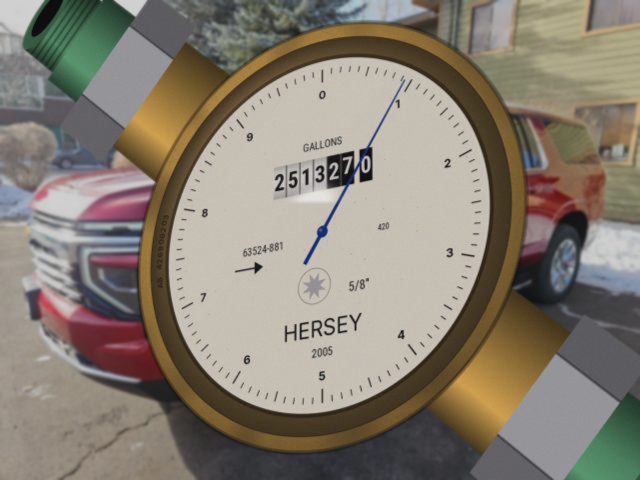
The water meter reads 2513270.9 gal
